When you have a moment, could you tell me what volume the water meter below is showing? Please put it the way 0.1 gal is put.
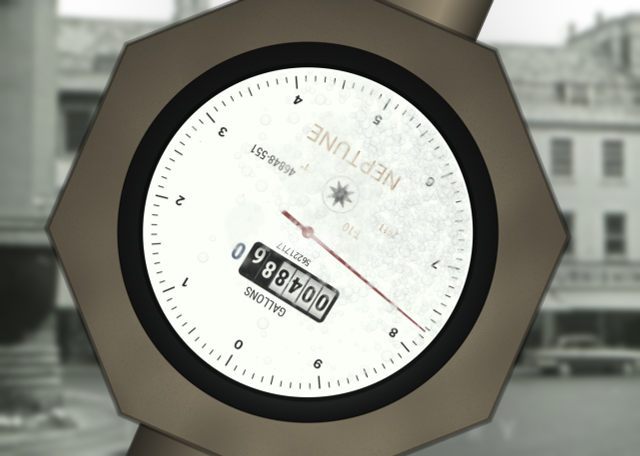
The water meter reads 48857.7 gal
